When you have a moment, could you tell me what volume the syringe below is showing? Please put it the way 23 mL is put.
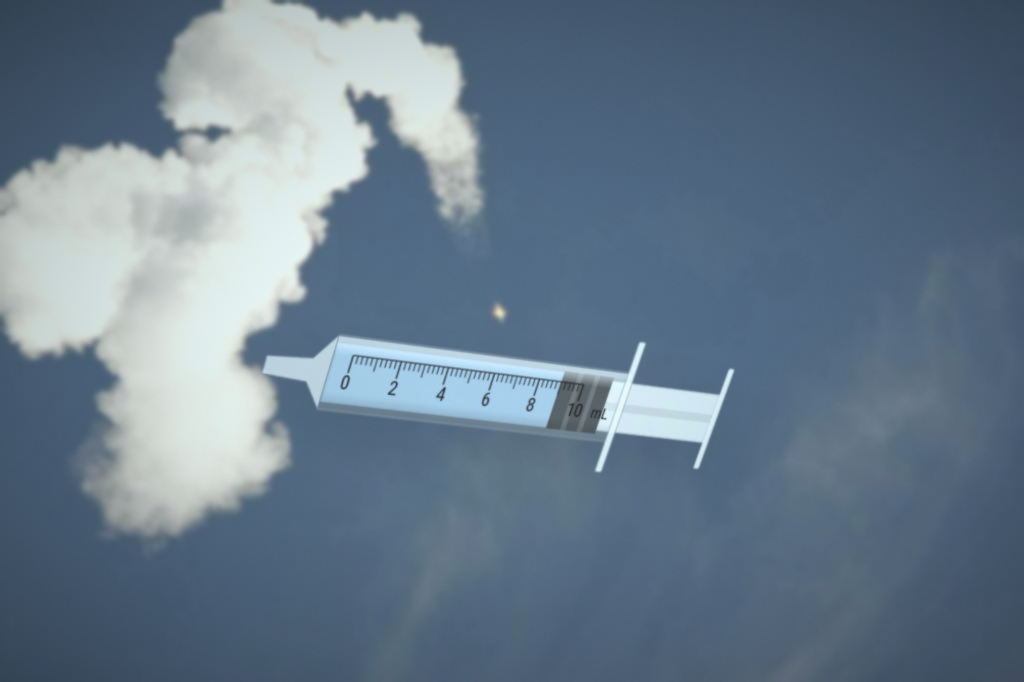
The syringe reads 9 mL
